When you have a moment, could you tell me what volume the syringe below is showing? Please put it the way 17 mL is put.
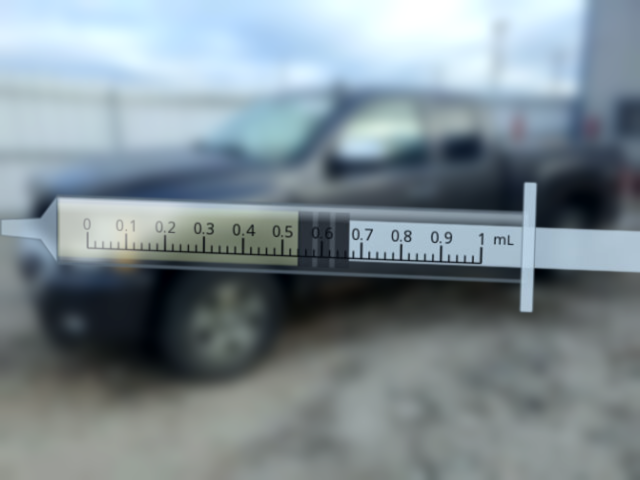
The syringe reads 0.54 mL
